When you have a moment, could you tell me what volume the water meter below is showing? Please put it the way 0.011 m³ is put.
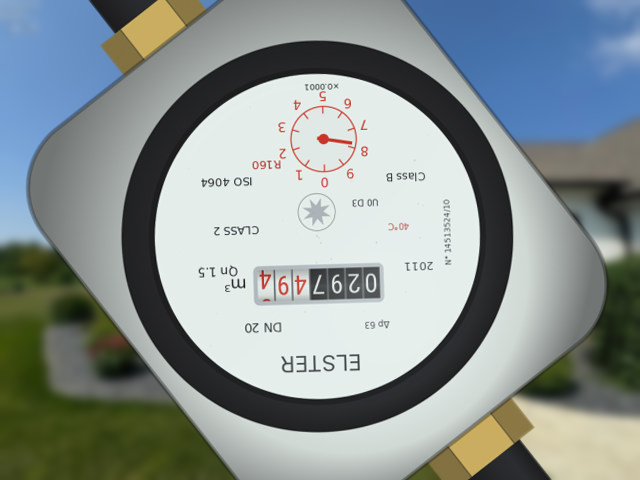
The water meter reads 297.4937 m³
